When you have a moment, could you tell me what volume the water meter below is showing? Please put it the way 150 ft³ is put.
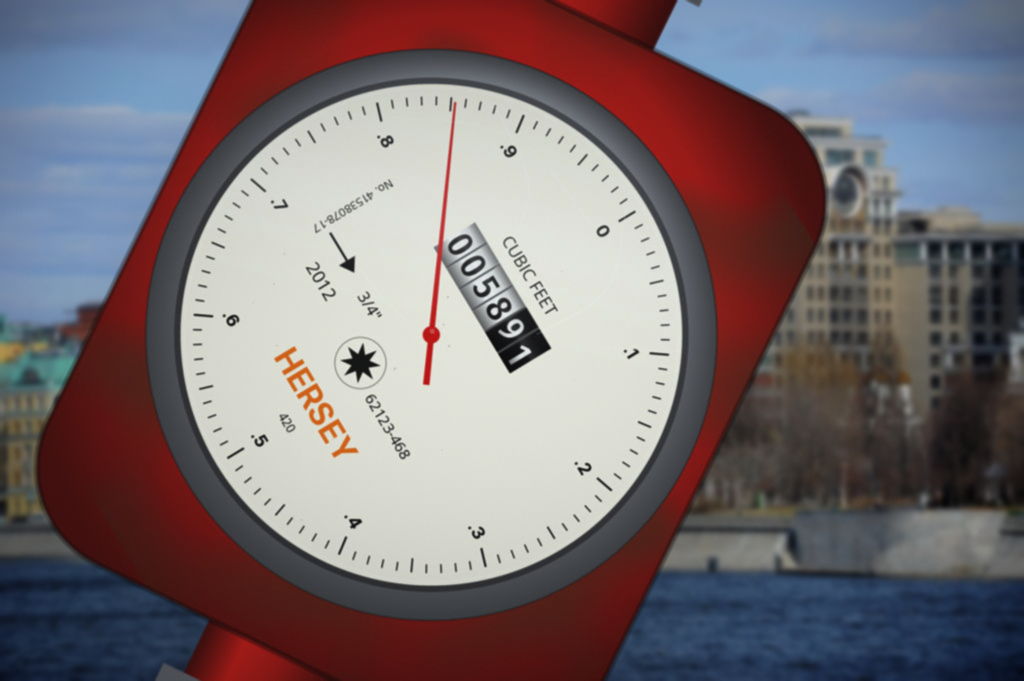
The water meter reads 5890.85 ft³
